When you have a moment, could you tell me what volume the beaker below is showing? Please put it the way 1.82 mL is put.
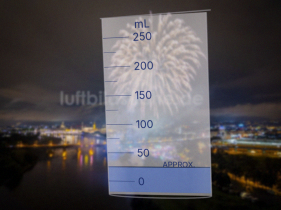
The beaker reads 25 mL
